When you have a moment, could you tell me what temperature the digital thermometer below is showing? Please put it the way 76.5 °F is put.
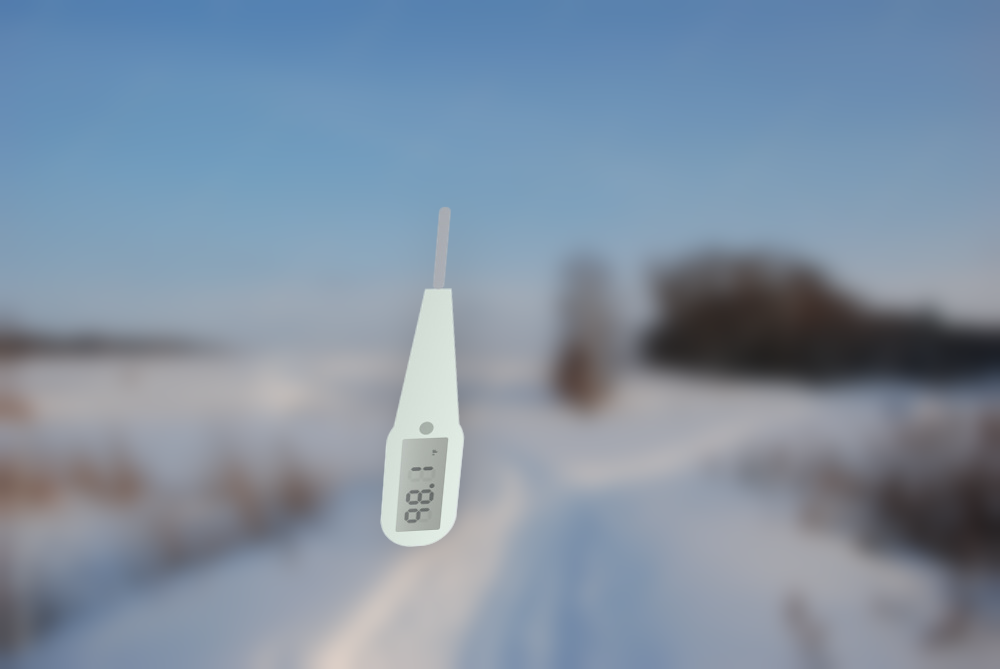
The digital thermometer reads 98.1 °F
